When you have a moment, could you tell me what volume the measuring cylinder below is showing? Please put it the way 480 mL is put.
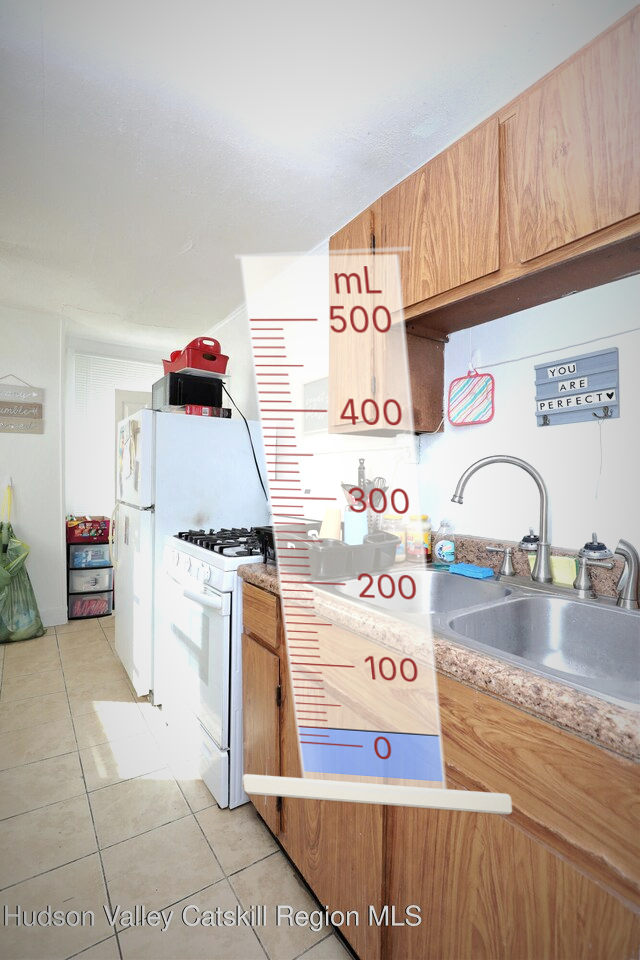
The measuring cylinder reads 20 mL
